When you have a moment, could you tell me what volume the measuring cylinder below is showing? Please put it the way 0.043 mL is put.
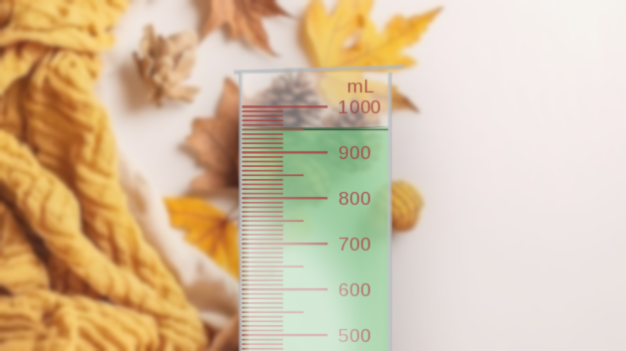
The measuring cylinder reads 950 mL
